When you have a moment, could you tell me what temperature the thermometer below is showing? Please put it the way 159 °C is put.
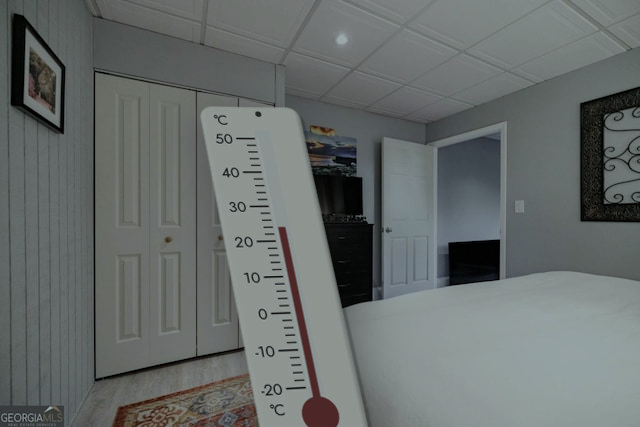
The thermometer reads 24 °C
